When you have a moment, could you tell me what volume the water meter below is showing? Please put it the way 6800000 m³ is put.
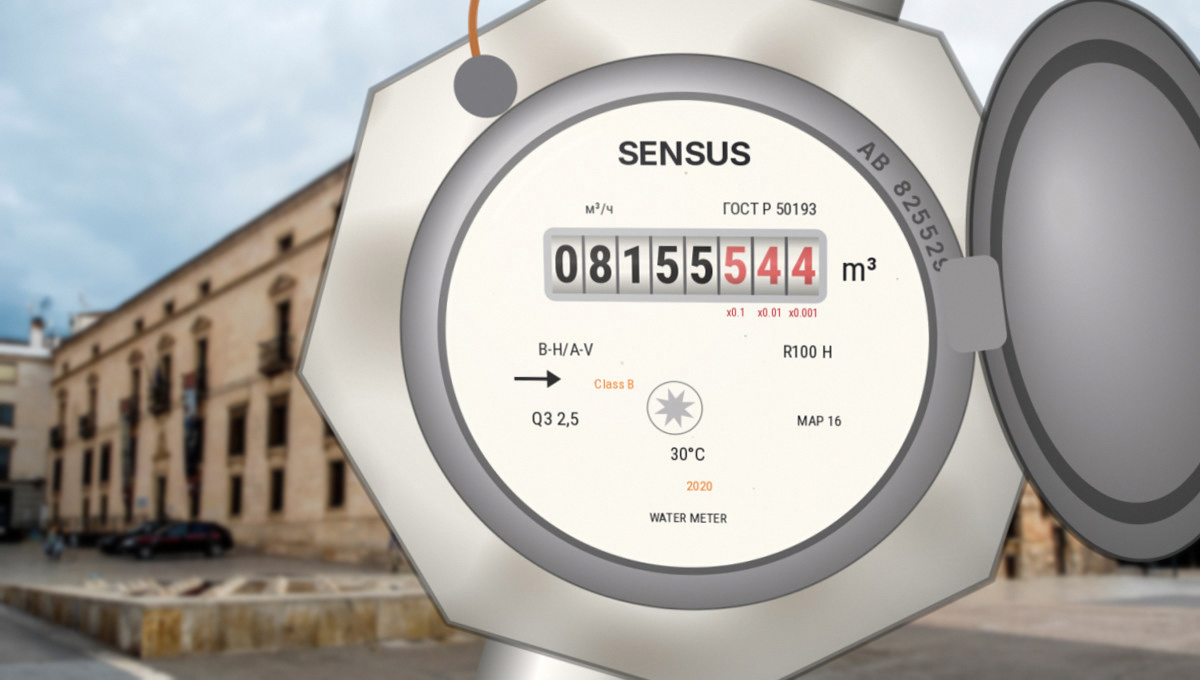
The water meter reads 8155.544 m³
